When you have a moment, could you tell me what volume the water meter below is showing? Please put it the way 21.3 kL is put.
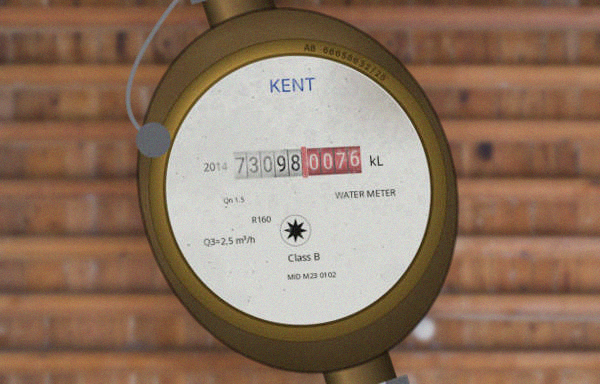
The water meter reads 73098.0076 kL
